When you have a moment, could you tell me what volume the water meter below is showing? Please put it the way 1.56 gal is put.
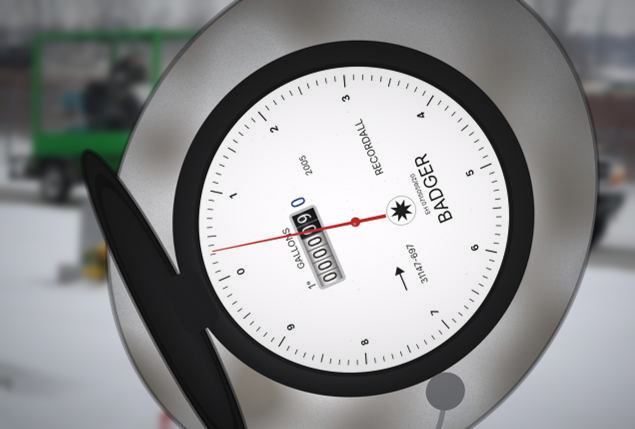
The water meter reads 90.3 gal
